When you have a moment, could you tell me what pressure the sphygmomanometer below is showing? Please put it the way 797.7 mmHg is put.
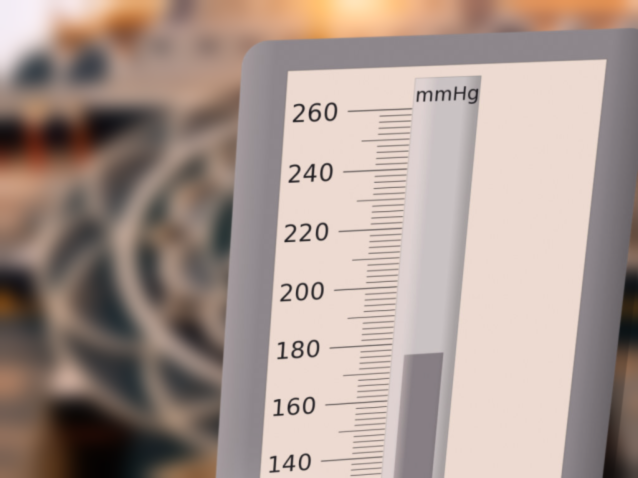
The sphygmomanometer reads 176 mmHg
